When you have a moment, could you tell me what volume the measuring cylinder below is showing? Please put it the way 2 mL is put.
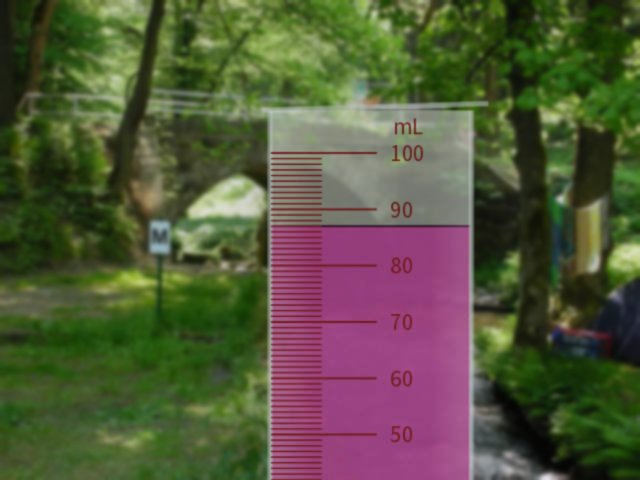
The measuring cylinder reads 87 mL
